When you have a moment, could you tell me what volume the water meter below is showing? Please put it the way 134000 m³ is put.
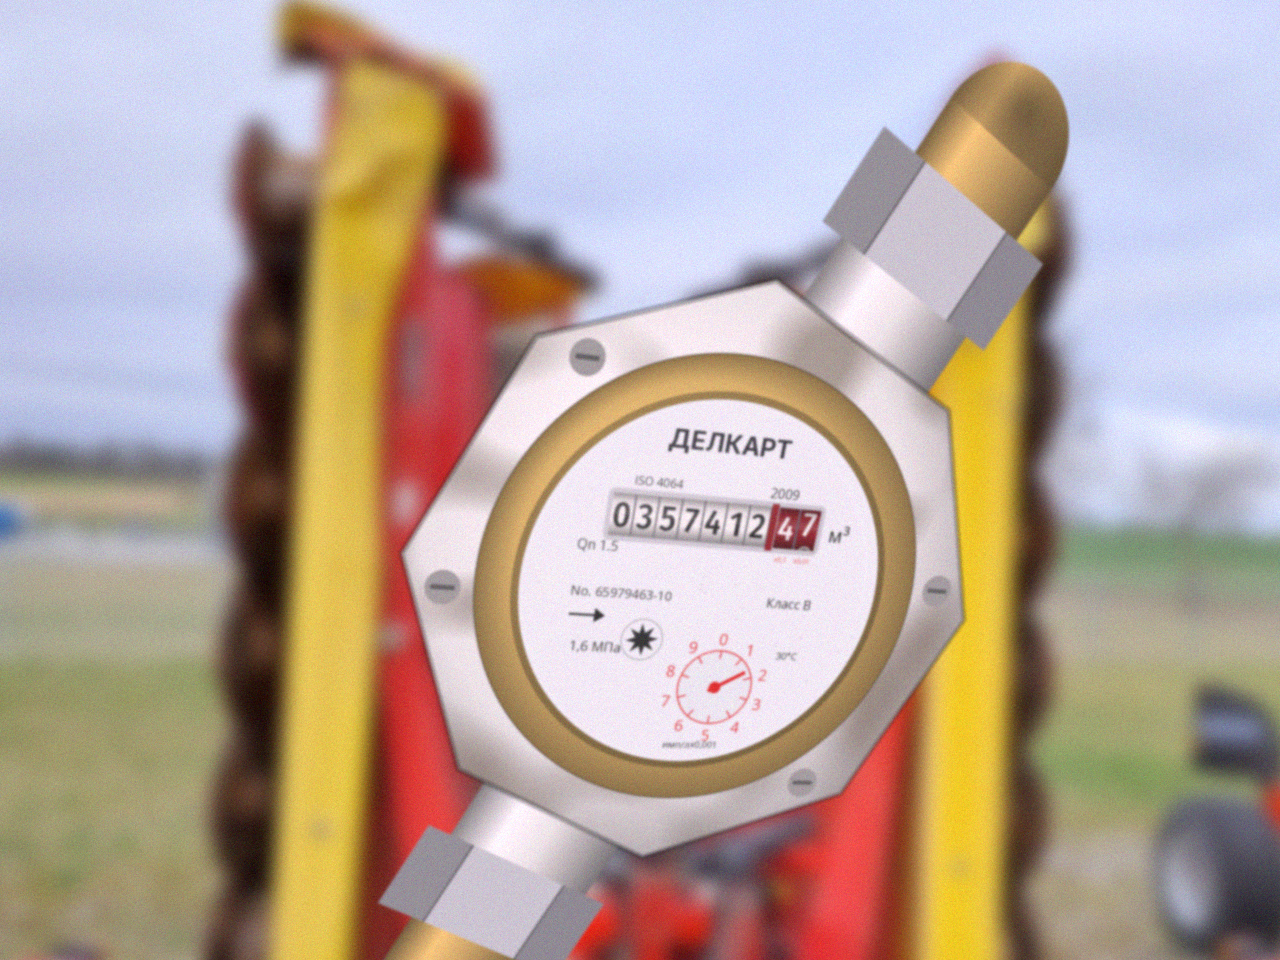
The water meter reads 357412.471 m³
